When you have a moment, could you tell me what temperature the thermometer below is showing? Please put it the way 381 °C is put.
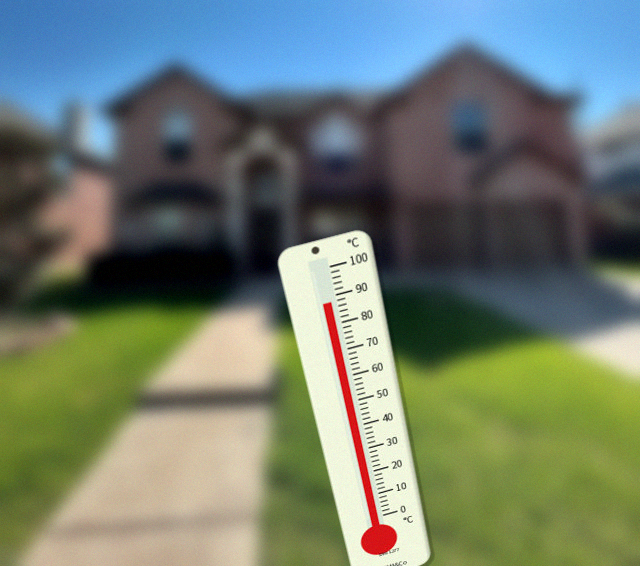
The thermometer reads 88 °C
